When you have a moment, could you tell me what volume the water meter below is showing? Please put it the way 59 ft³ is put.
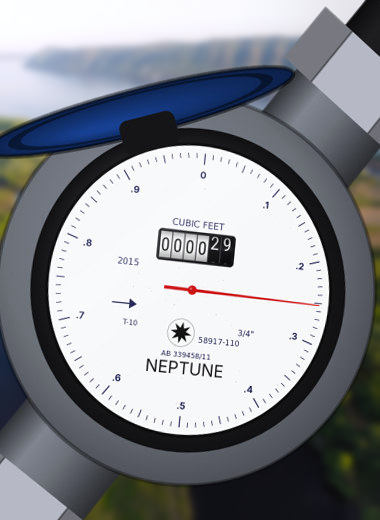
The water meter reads 29.25 ft³
